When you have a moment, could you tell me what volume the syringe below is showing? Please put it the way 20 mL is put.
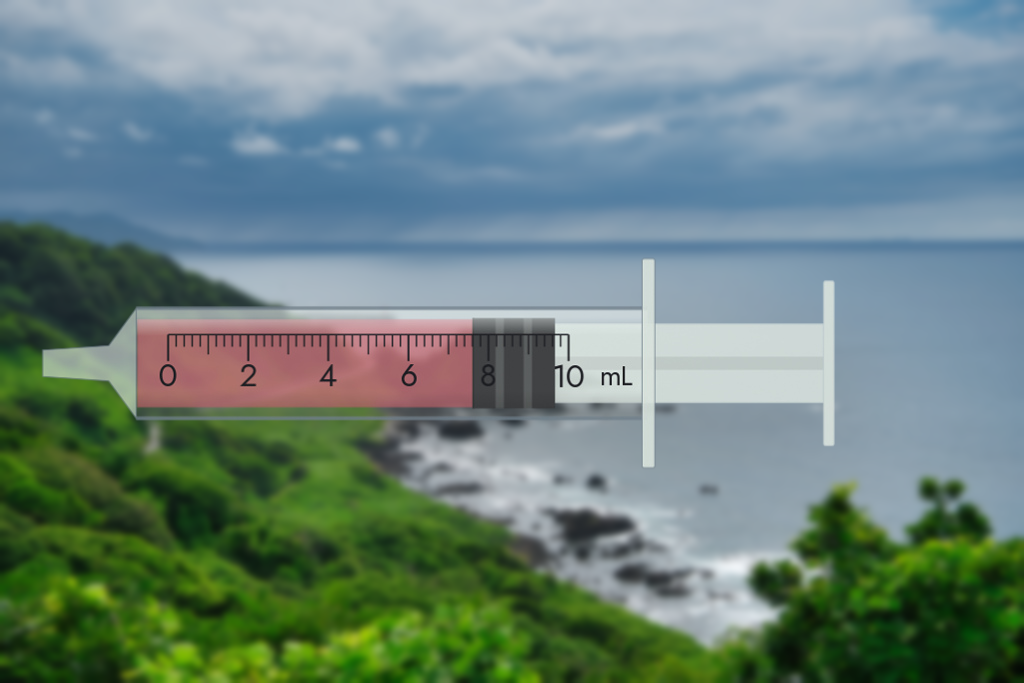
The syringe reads 7.6 mL
